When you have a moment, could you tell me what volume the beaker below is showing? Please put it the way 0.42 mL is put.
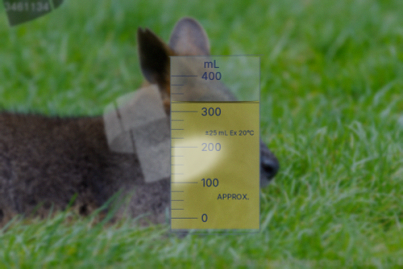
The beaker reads 325 mL
